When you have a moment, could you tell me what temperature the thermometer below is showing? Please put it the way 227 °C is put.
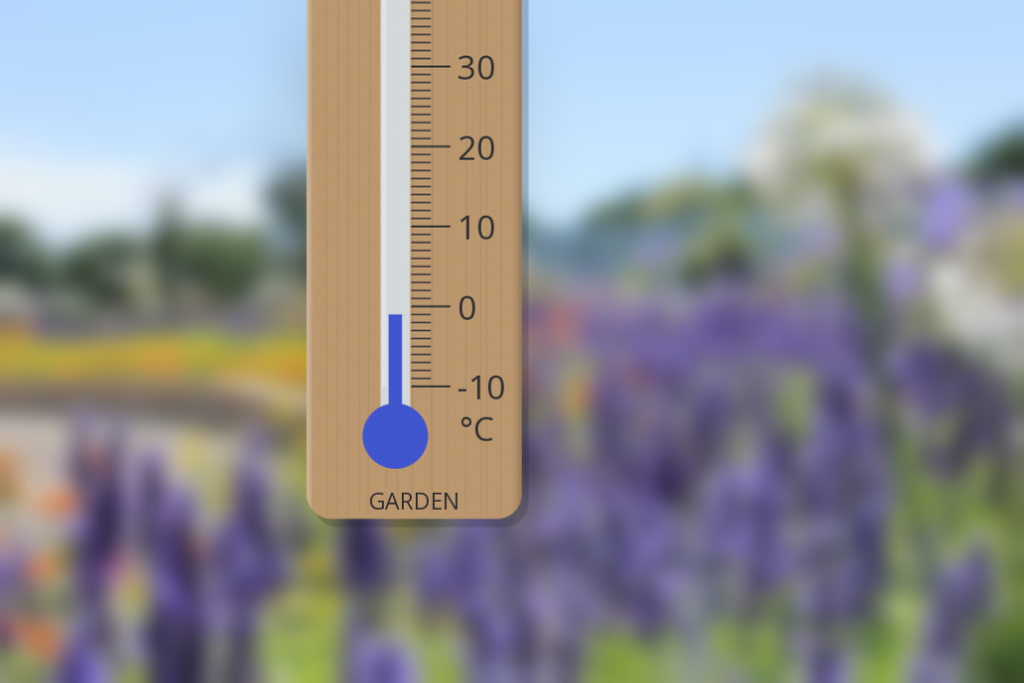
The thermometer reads -1 °C
